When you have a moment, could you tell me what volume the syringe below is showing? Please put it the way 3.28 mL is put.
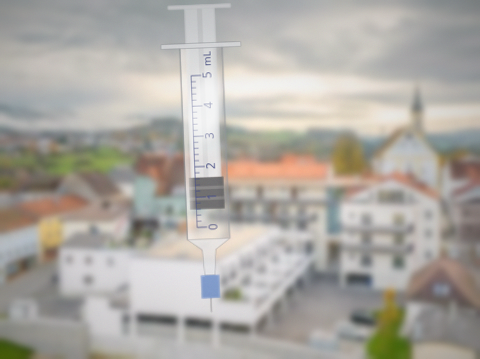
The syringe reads 0.6 mL
